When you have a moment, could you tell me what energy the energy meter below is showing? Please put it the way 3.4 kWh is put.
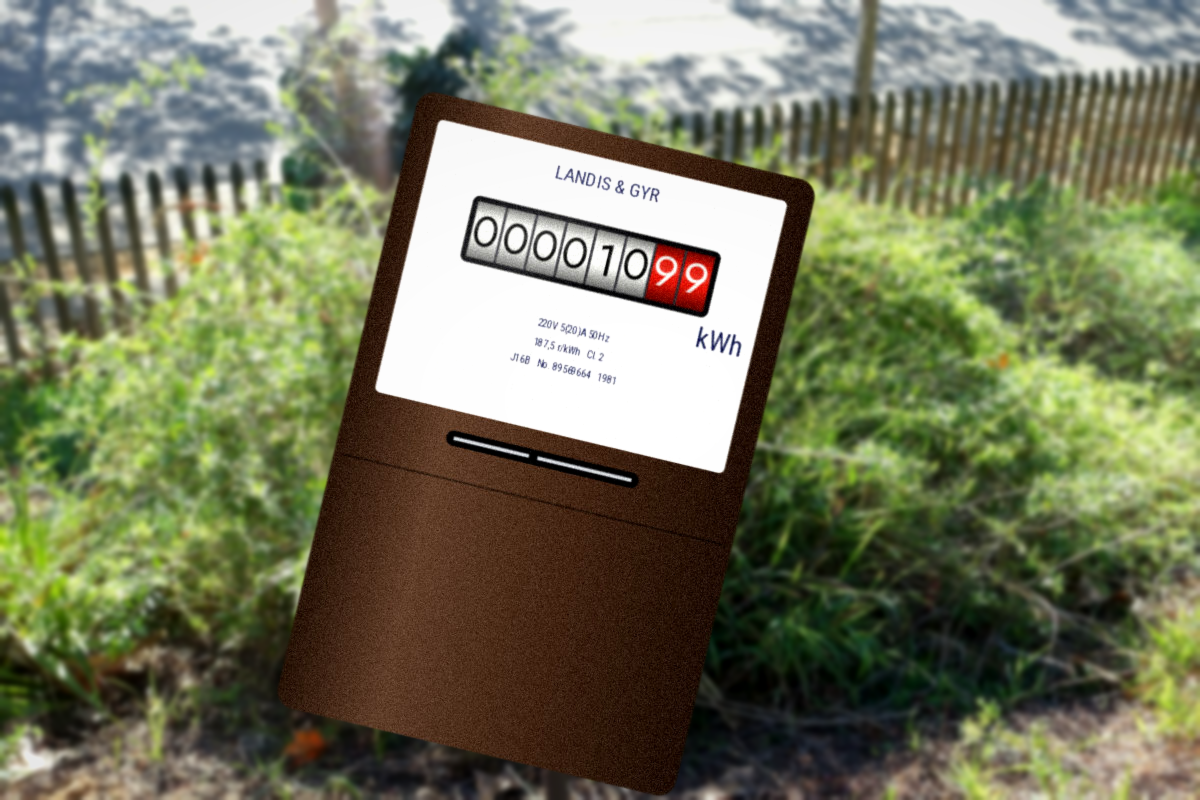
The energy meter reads 10.99 kWh
